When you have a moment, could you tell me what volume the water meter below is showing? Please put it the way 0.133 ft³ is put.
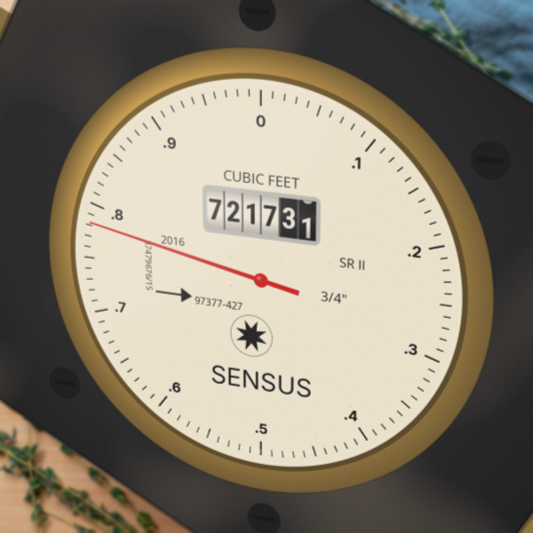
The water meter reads 721730.78 ft³
